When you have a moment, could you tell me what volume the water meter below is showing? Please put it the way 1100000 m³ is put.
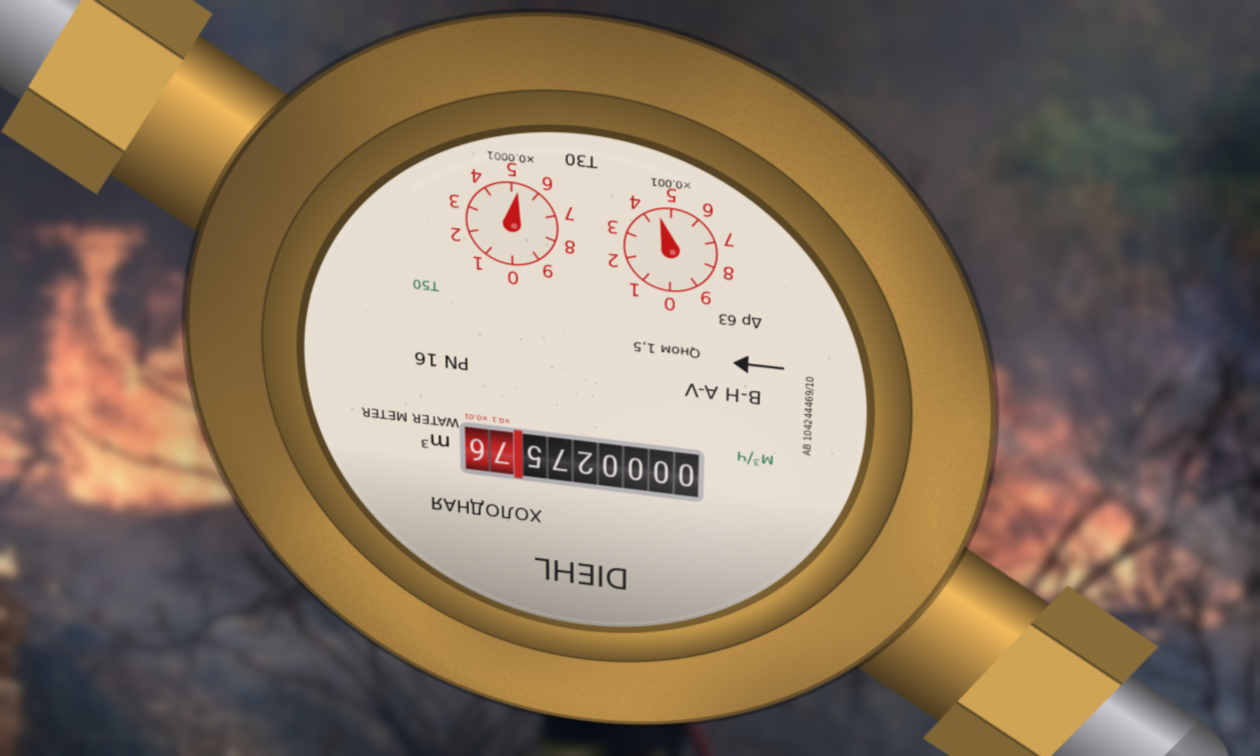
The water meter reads 275.7645 m³
